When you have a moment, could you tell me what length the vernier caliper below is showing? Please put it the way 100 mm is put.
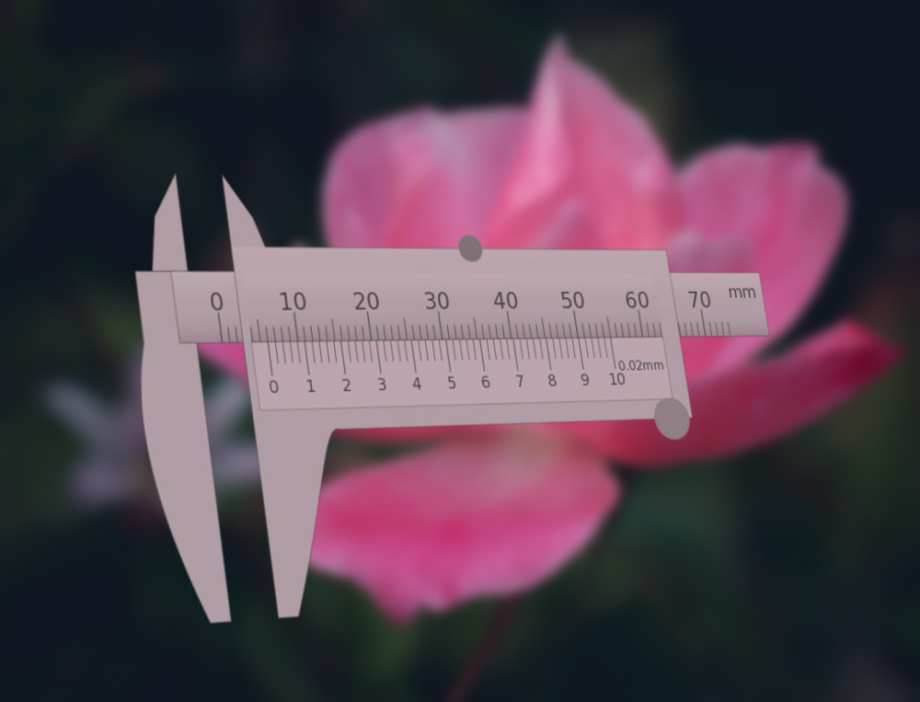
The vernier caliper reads 6.0 mm
